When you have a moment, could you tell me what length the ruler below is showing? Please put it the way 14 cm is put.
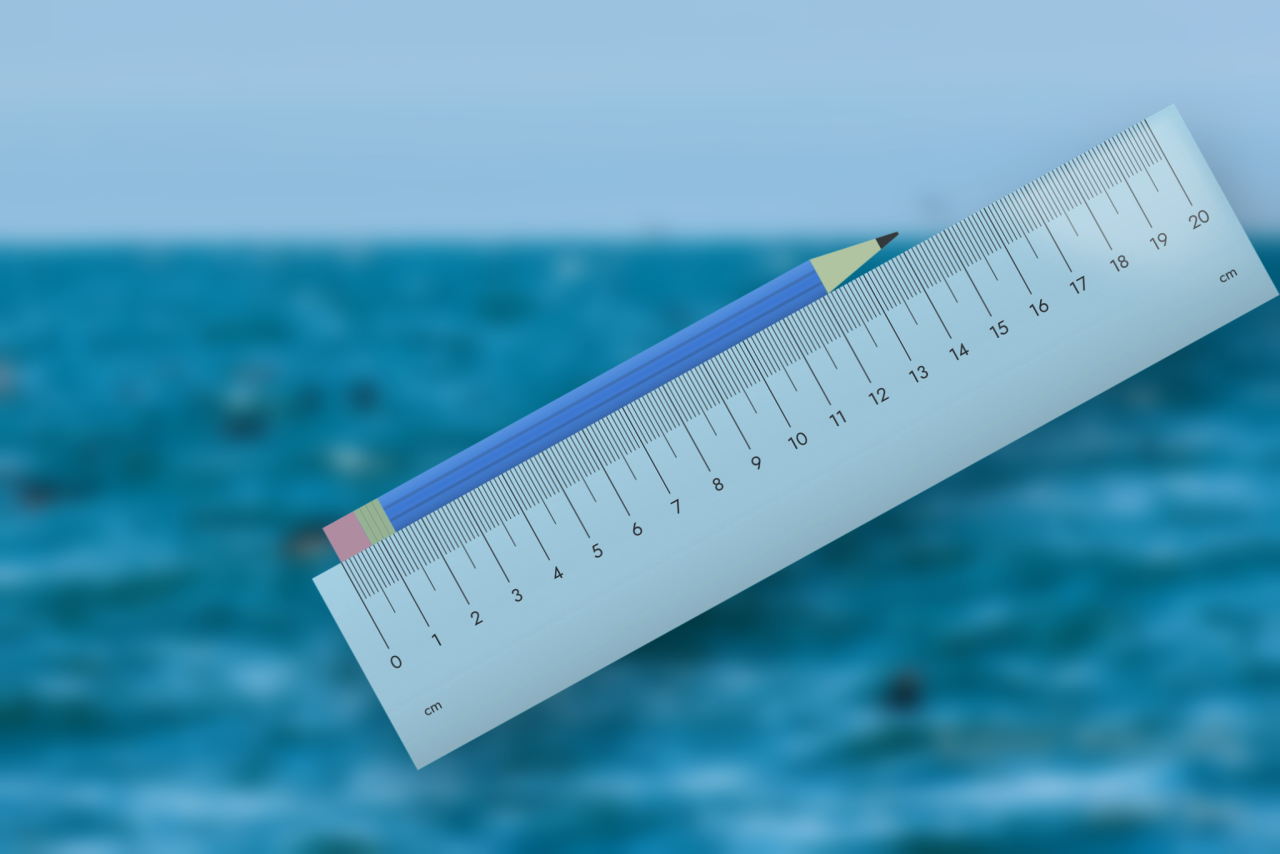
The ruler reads 14.1 cm
